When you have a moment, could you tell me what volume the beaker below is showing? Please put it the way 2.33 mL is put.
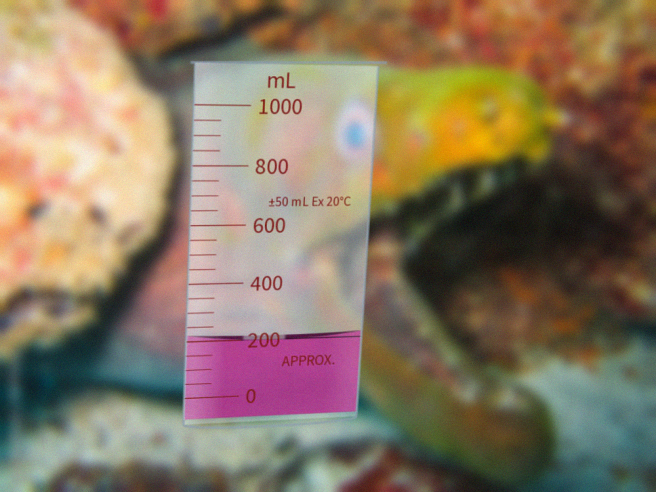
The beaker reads 200 mL
